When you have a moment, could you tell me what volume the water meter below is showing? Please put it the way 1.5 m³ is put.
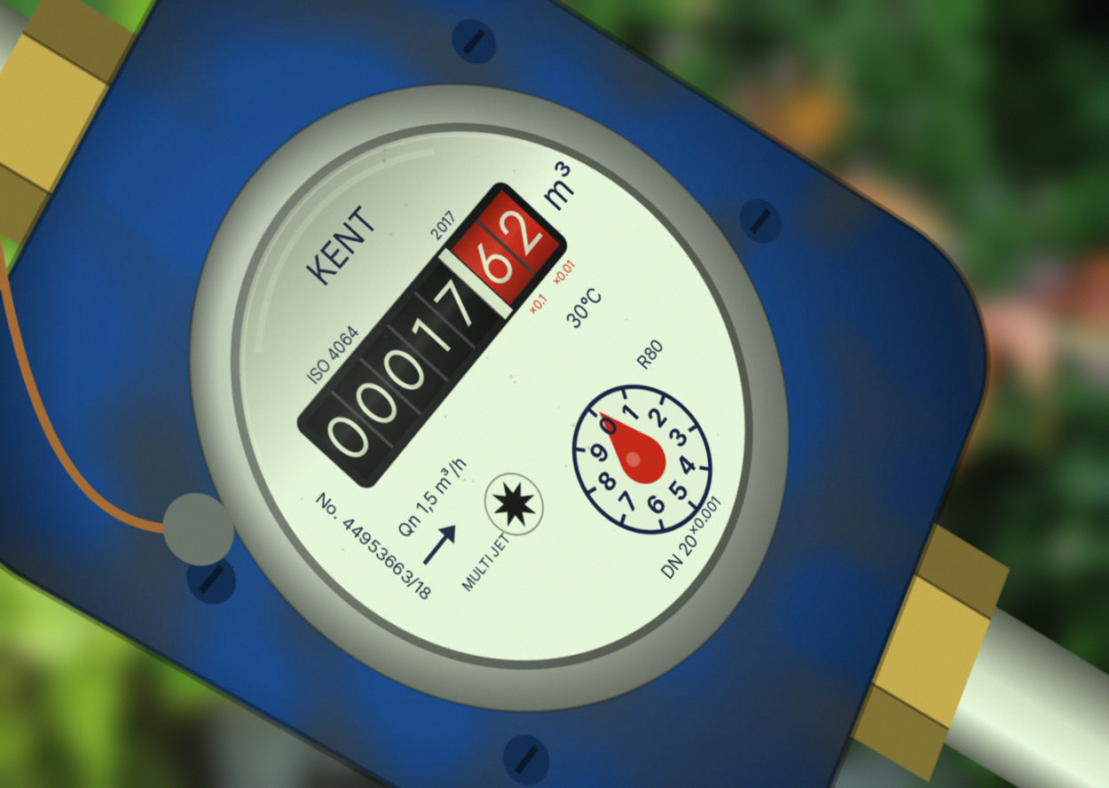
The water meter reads 17.620 m³
